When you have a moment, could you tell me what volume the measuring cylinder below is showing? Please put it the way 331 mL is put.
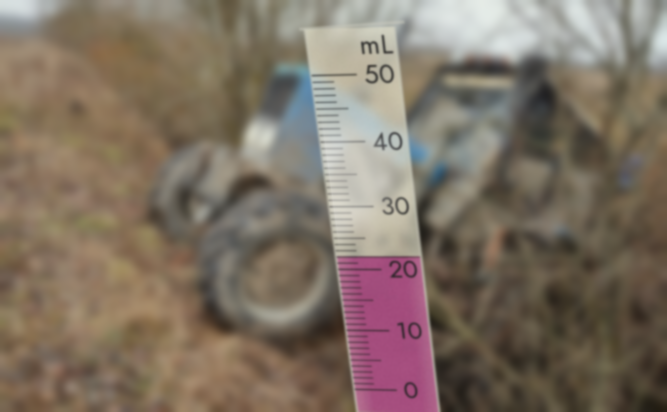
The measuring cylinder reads 22 mL
